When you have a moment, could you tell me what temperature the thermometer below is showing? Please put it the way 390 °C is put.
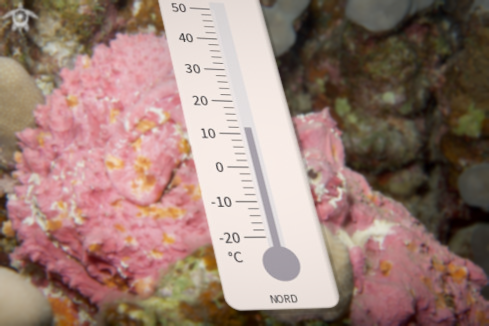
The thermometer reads 12 °C
